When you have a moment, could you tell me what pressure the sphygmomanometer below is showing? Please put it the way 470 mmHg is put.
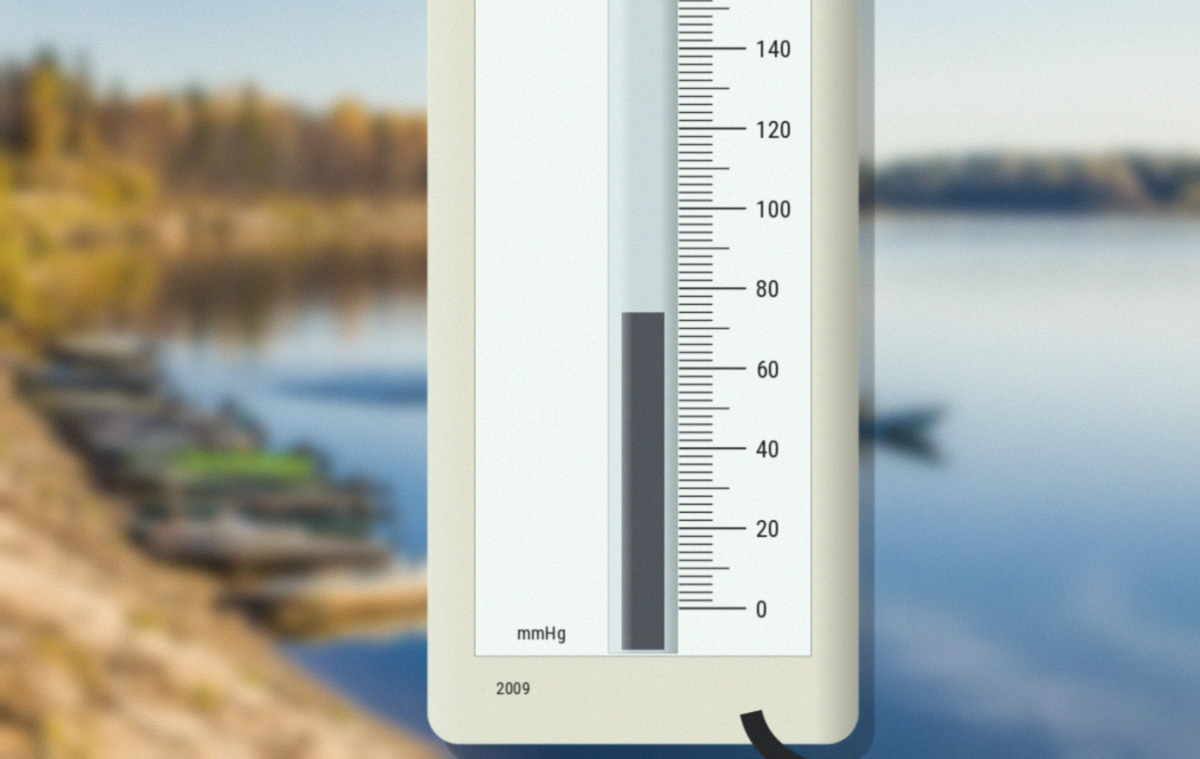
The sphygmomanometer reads 74 mmHg
